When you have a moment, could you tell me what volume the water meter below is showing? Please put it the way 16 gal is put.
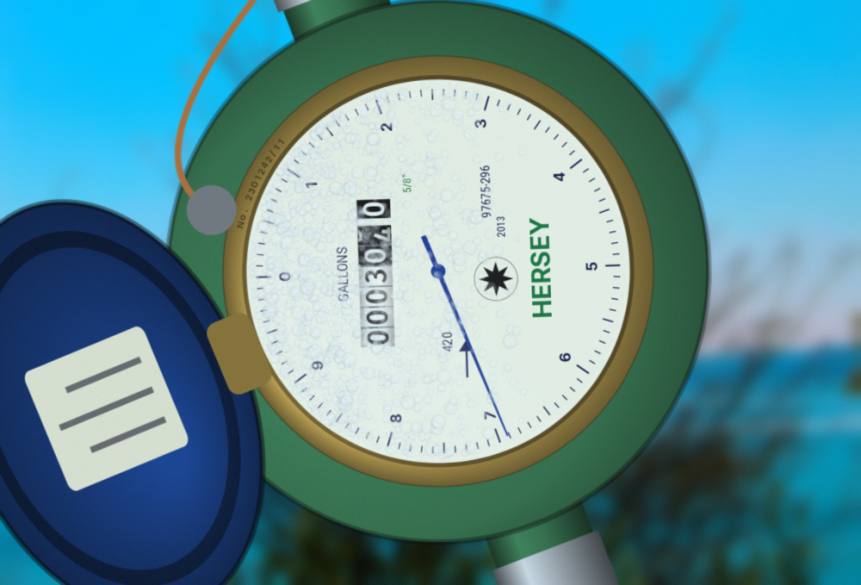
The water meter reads 3036.9 gal
